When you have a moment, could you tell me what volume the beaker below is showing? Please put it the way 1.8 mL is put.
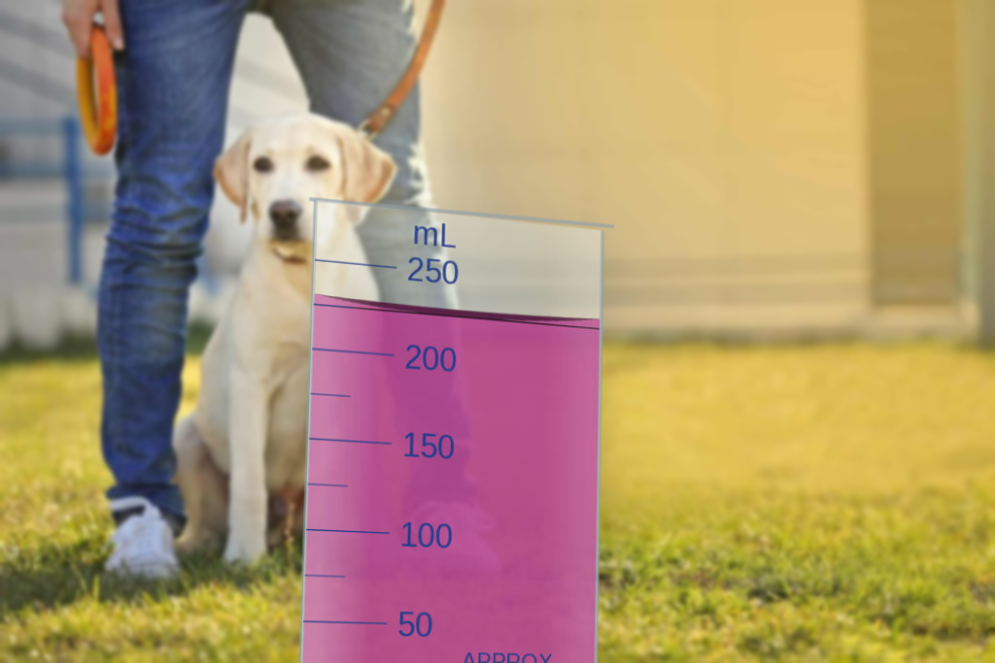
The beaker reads 225 mL
